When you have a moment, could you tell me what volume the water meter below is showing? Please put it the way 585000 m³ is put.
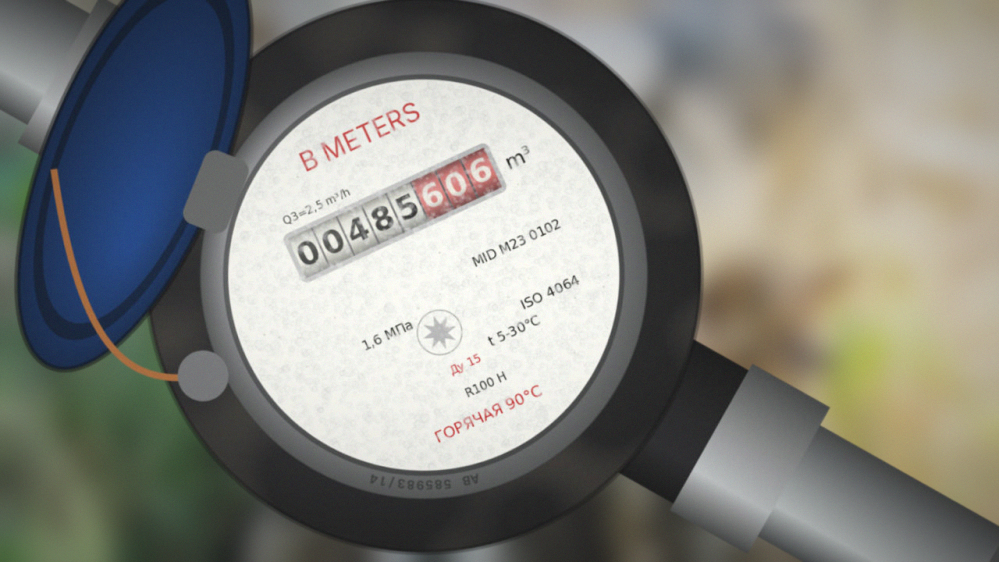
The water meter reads 485.606 m³
